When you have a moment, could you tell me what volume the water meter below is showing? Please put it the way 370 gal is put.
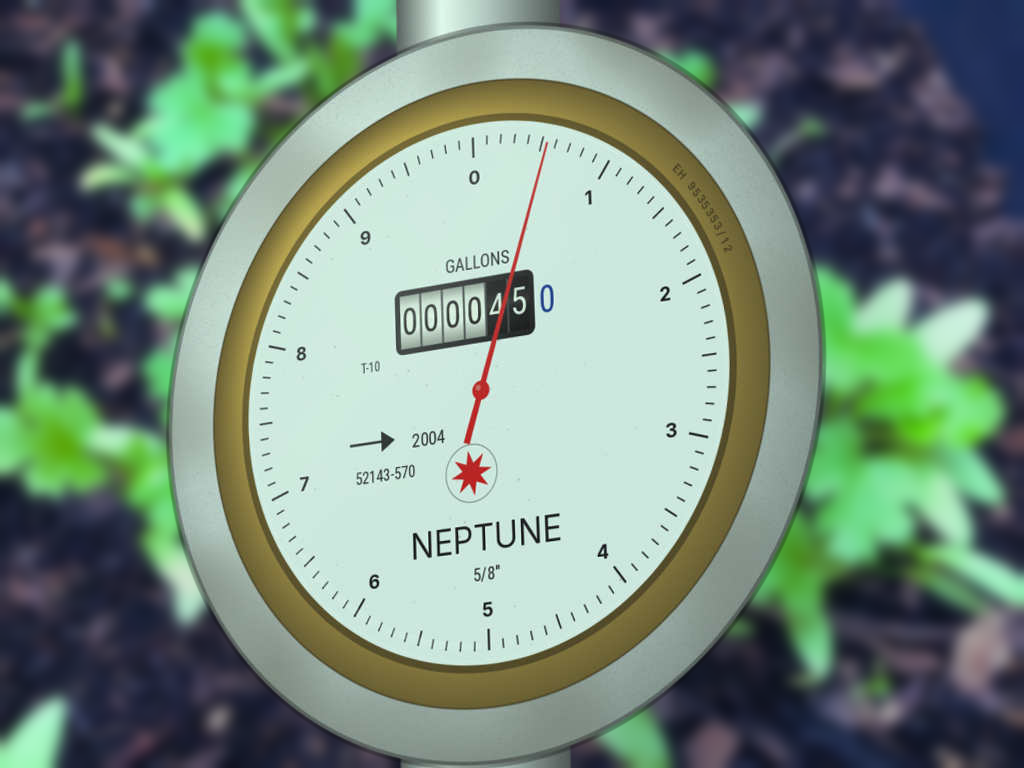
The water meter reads 450.5 gal
